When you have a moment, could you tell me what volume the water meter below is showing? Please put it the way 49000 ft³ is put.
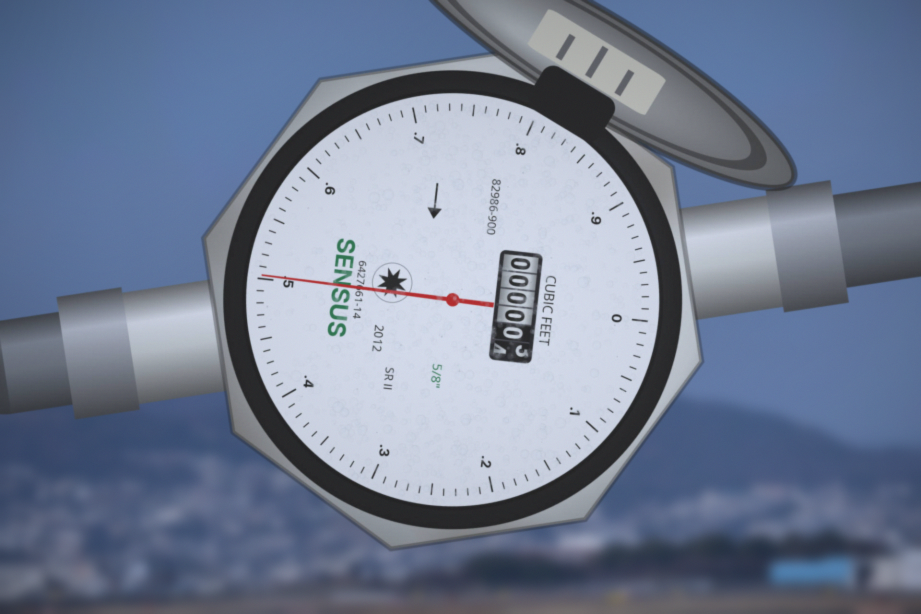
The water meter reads 3.50 ft³
